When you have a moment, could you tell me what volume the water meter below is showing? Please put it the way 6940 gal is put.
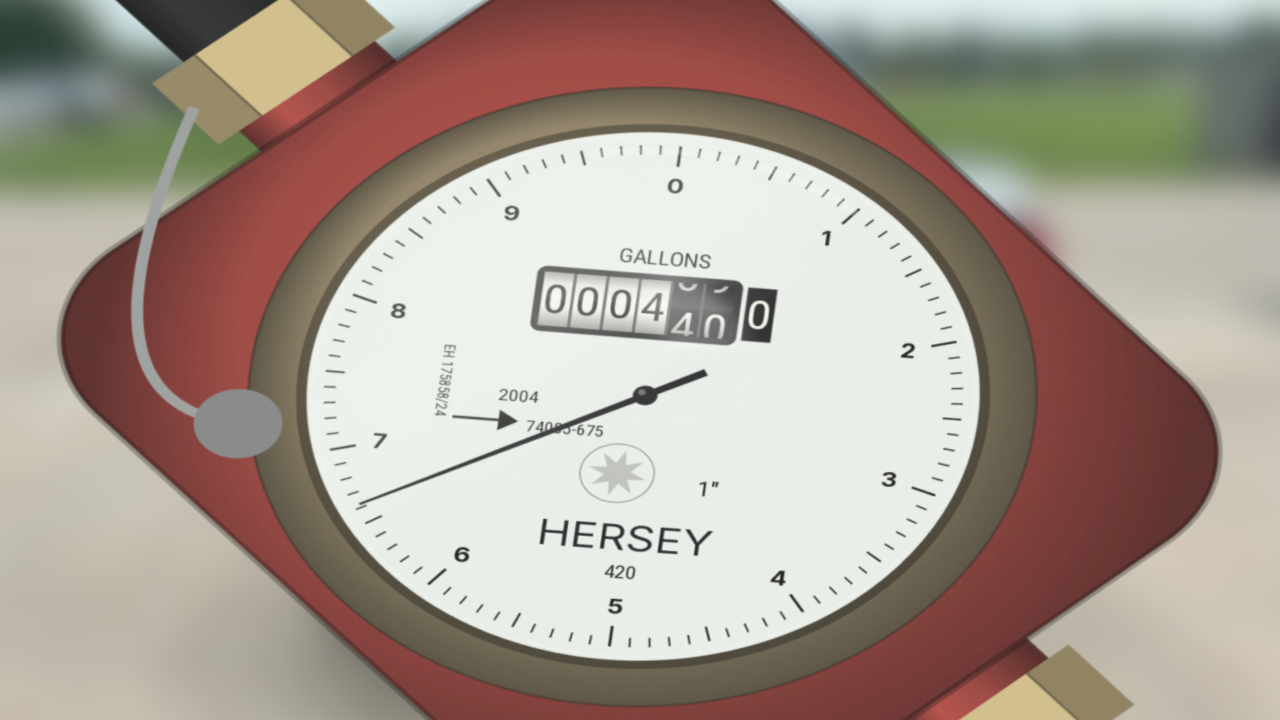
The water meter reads 4396.6 gal
